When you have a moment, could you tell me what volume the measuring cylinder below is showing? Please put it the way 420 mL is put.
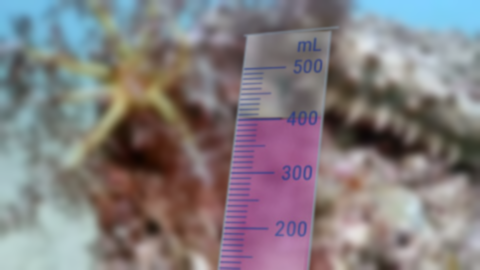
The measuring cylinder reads 400 mL
